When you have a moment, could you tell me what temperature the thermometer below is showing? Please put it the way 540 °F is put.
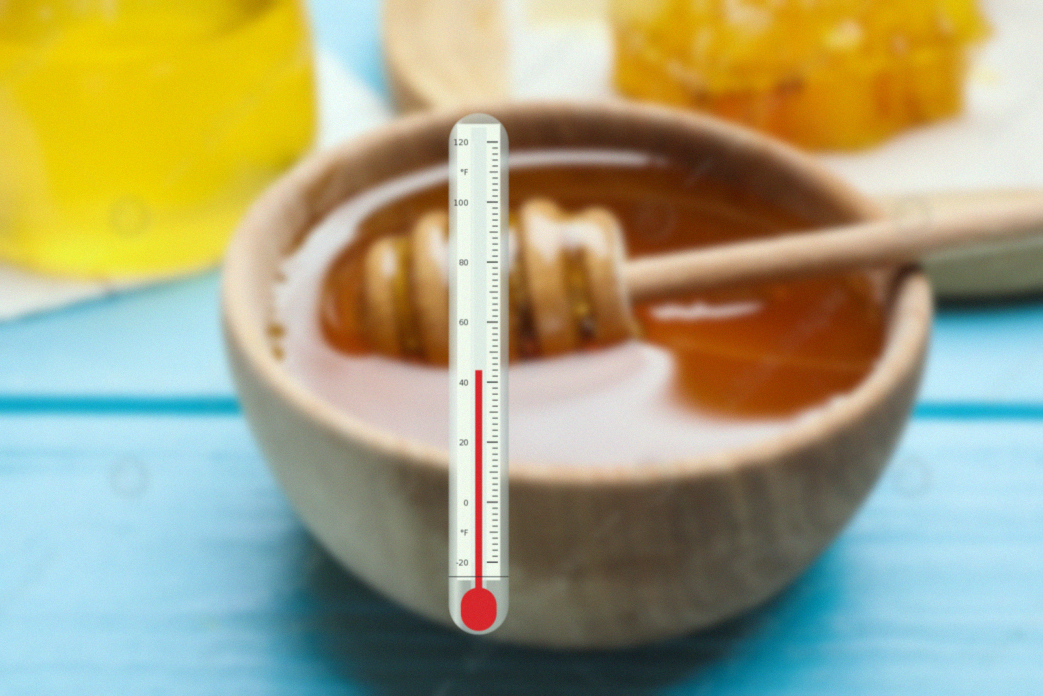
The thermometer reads 44 °F
